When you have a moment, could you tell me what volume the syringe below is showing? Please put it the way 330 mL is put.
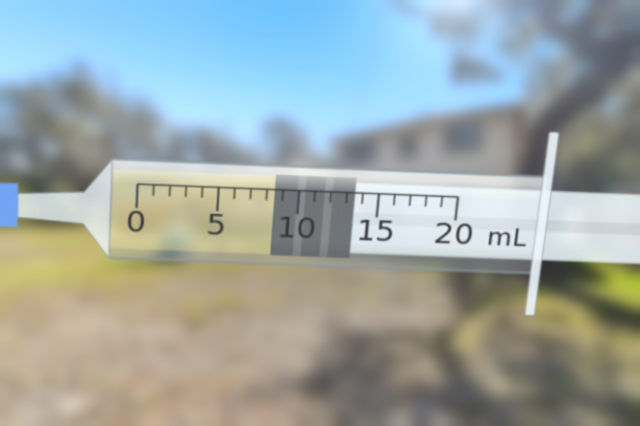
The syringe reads 8.5 mL
